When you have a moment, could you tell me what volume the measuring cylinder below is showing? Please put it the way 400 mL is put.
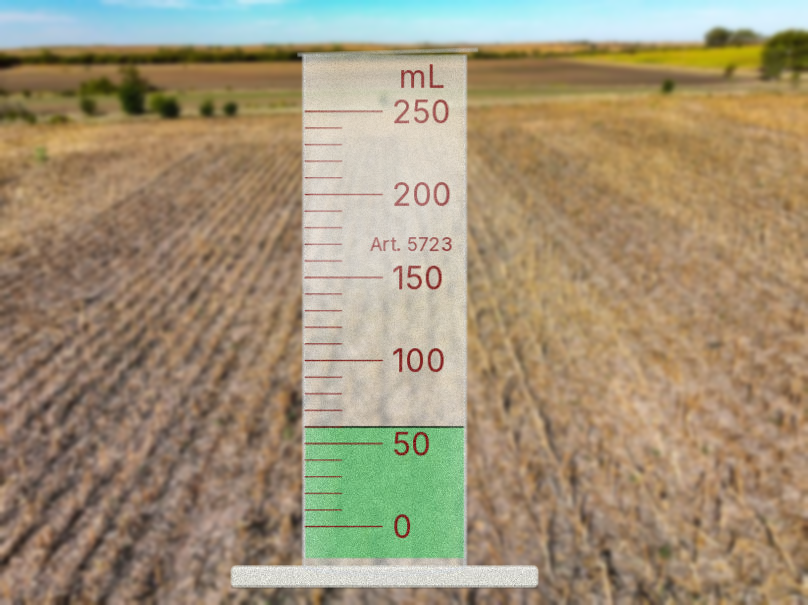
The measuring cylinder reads 60 mL
